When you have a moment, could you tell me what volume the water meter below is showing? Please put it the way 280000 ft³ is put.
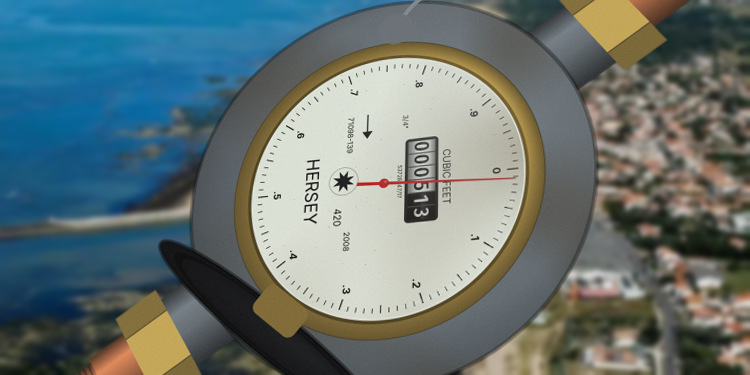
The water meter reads 513.01 ft³
